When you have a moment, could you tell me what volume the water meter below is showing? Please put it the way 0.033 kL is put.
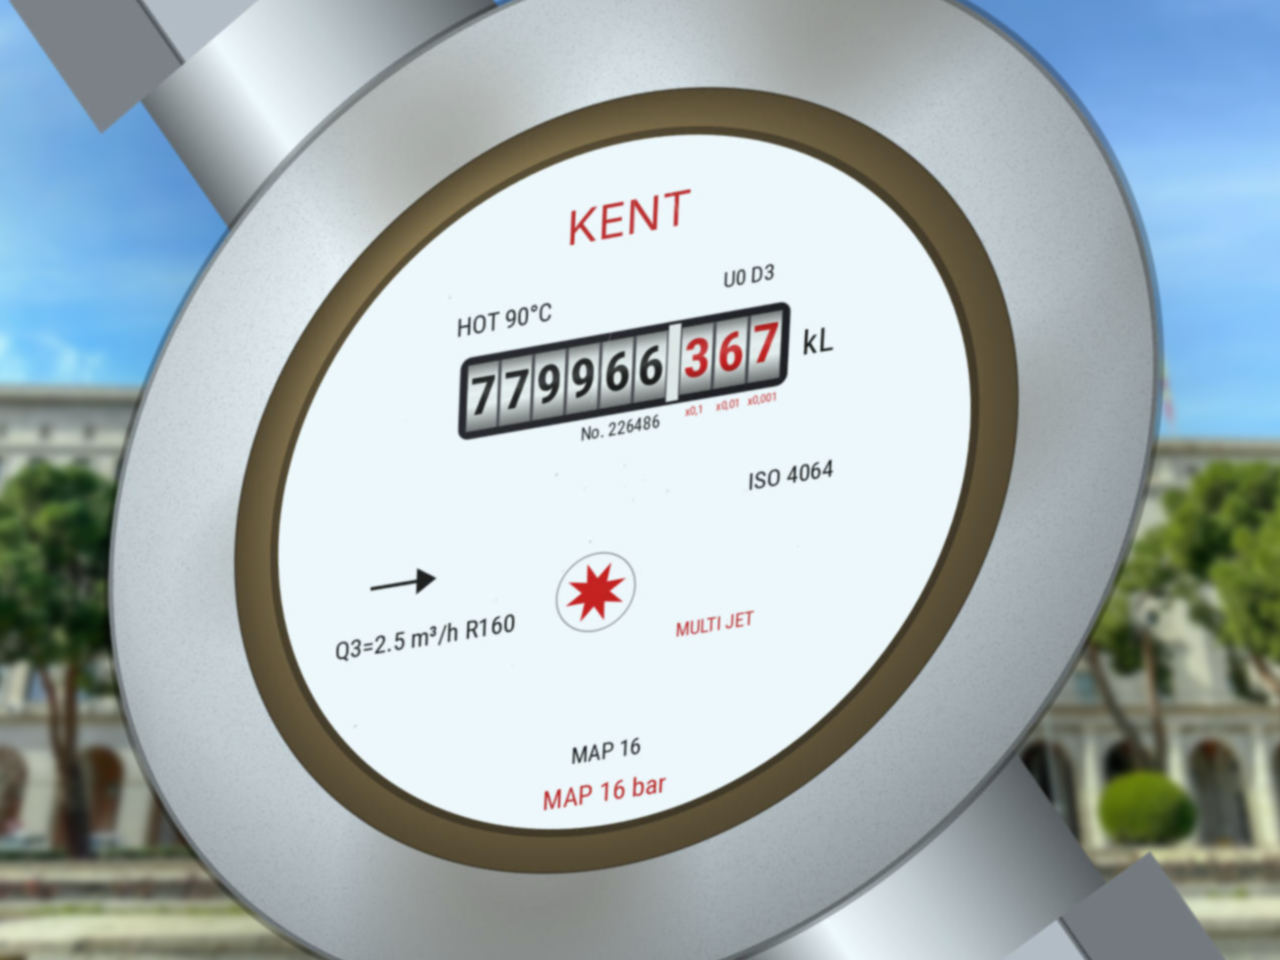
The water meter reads 779966.367 kL
